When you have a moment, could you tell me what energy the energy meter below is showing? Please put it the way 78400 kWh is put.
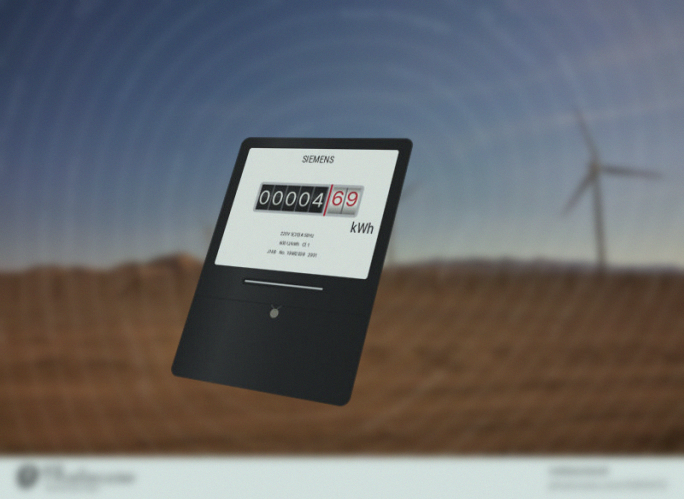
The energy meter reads 4.69 kWh
